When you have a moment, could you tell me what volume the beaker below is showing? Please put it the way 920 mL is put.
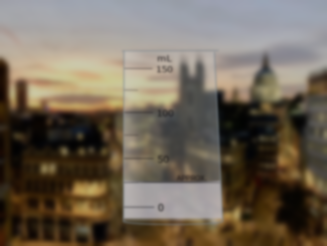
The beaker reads 25 mL
